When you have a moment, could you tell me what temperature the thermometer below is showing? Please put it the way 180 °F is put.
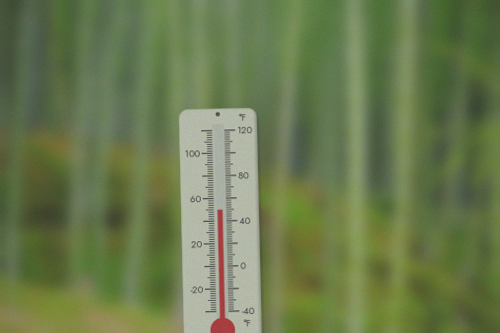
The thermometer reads 50 °F
